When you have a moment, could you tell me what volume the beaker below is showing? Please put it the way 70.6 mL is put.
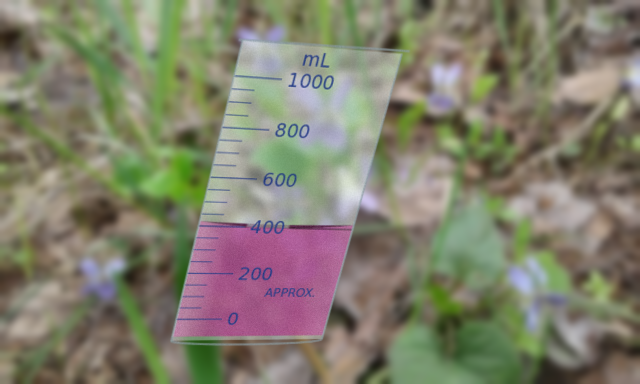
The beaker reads 400 mL
